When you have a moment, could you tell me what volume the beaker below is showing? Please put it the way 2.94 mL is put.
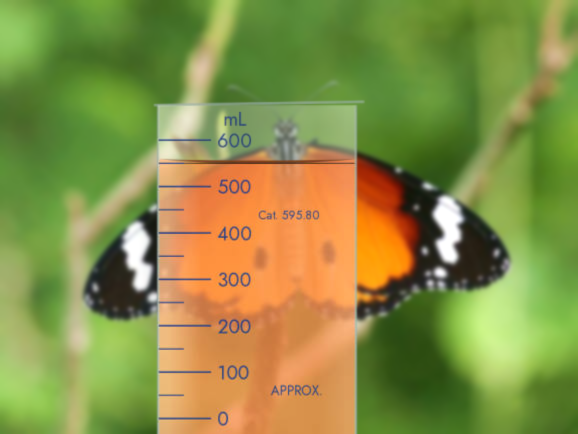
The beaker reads 550 mL
